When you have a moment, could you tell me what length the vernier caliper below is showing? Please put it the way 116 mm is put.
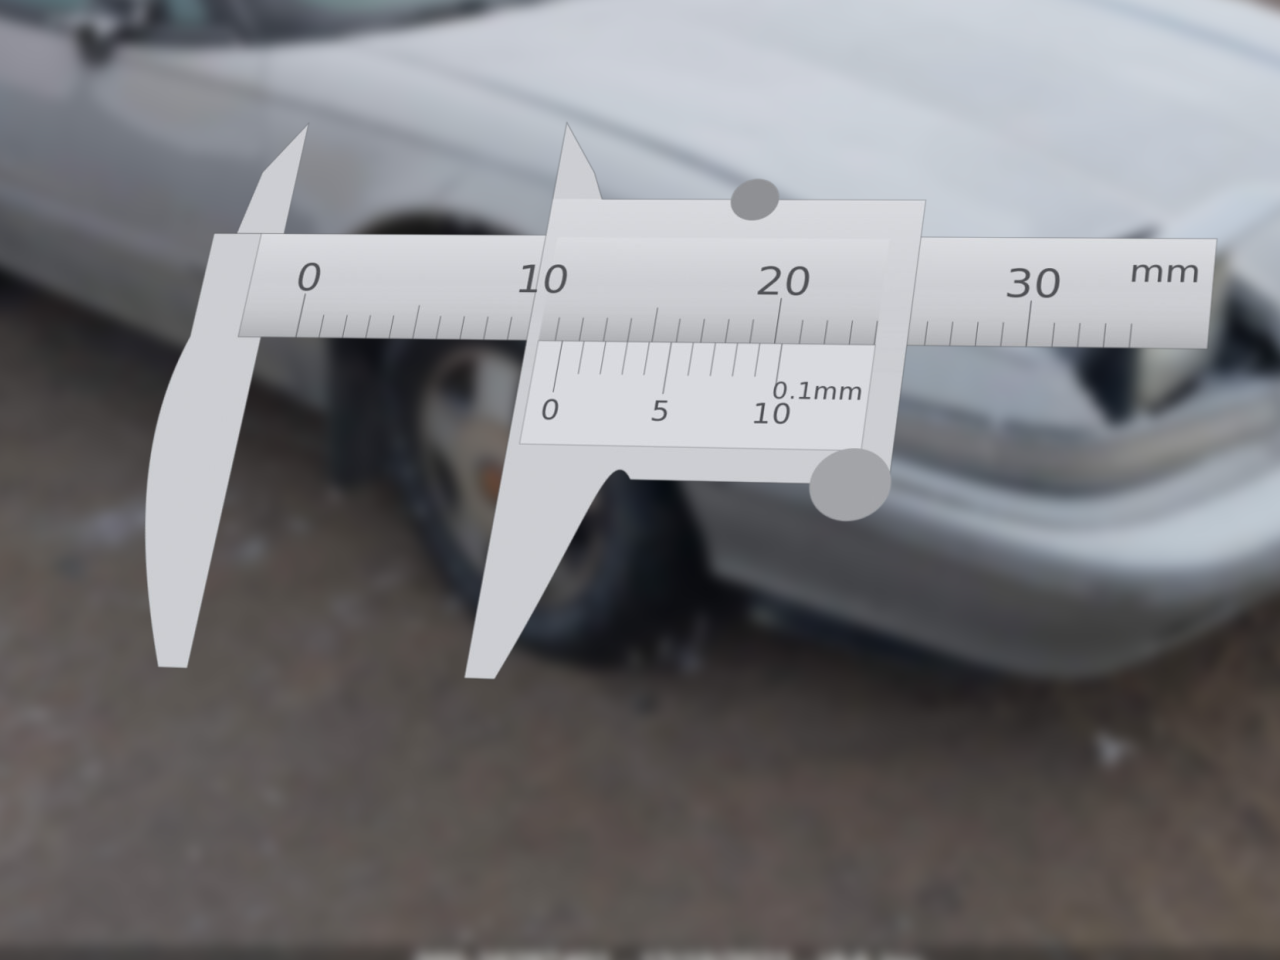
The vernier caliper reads 11.3 mm
